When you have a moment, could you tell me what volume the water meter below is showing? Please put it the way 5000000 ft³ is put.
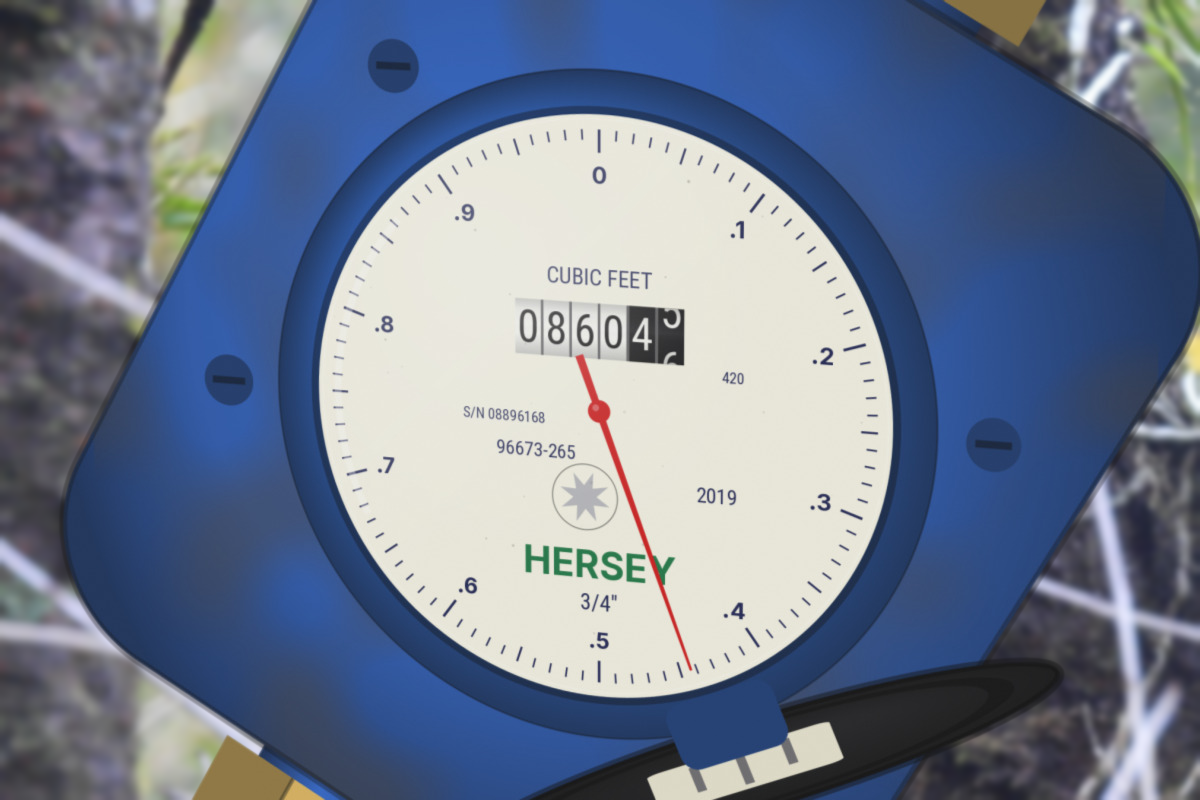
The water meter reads 86045.44 ft³
